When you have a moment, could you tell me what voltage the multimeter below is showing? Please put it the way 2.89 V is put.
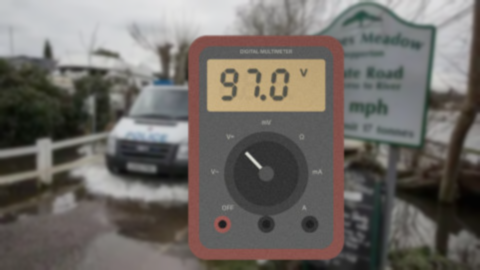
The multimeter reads 97.0 V
